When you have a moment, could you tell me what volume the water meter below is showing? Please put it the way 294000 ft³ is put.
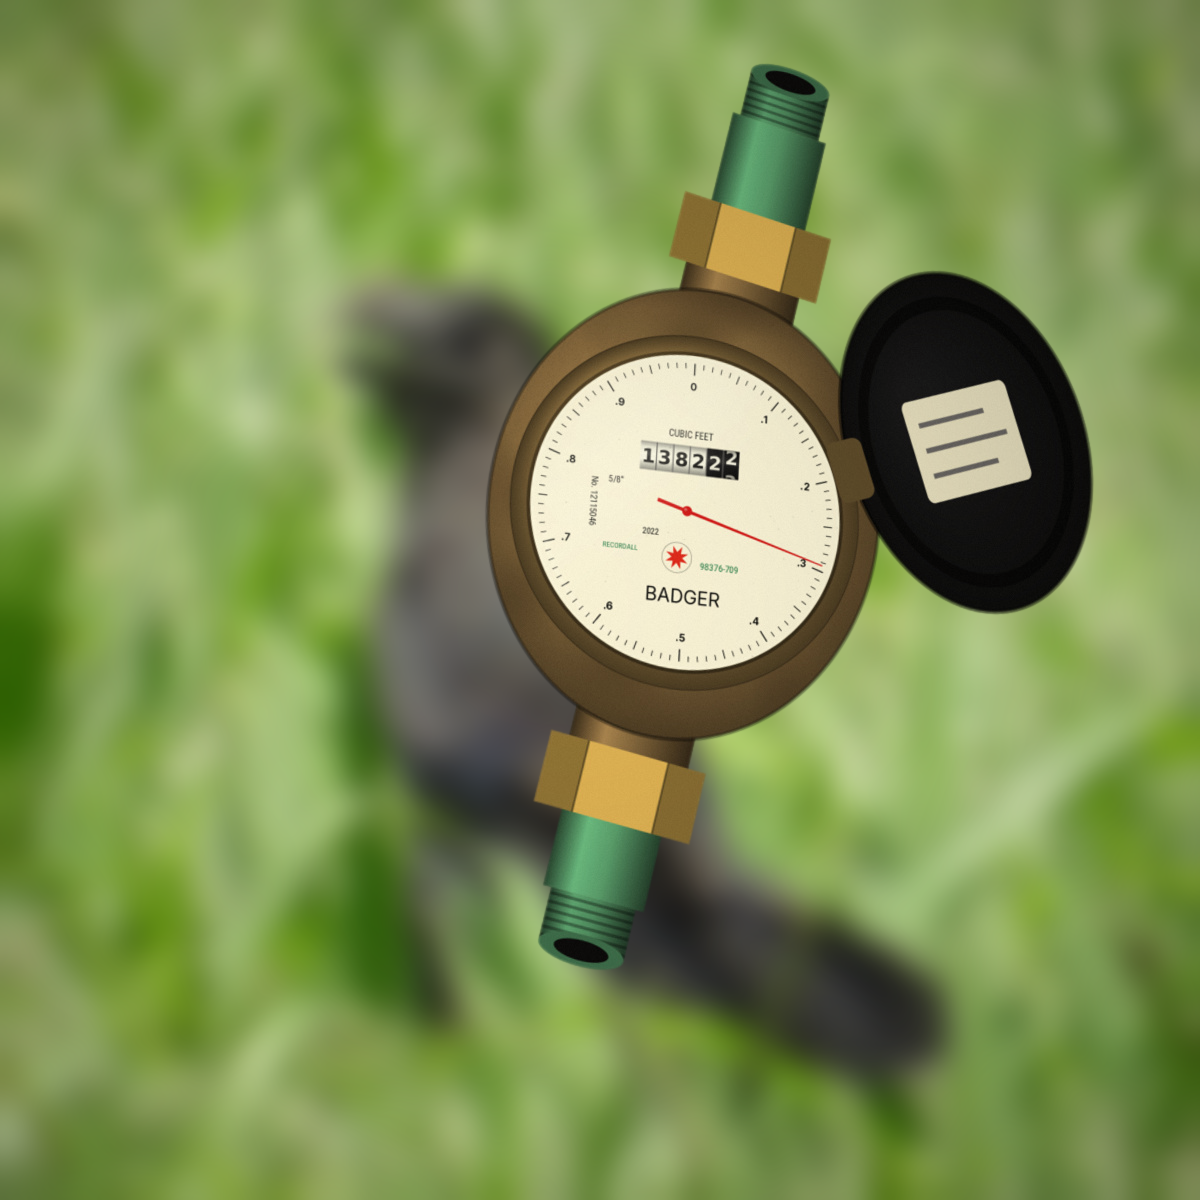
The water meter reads 138222.29 ft³
